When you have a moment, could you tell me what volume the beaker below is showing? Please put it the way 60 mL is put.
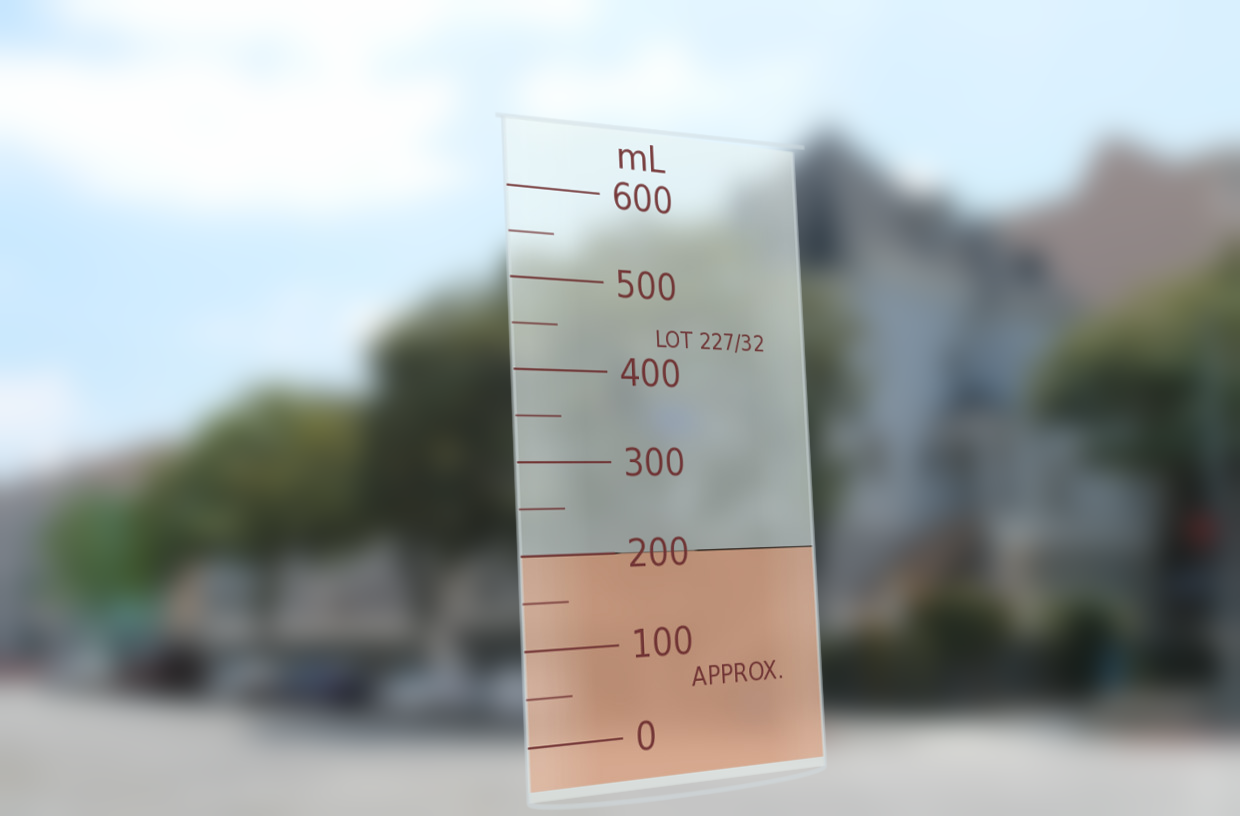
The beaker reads 200 mL
